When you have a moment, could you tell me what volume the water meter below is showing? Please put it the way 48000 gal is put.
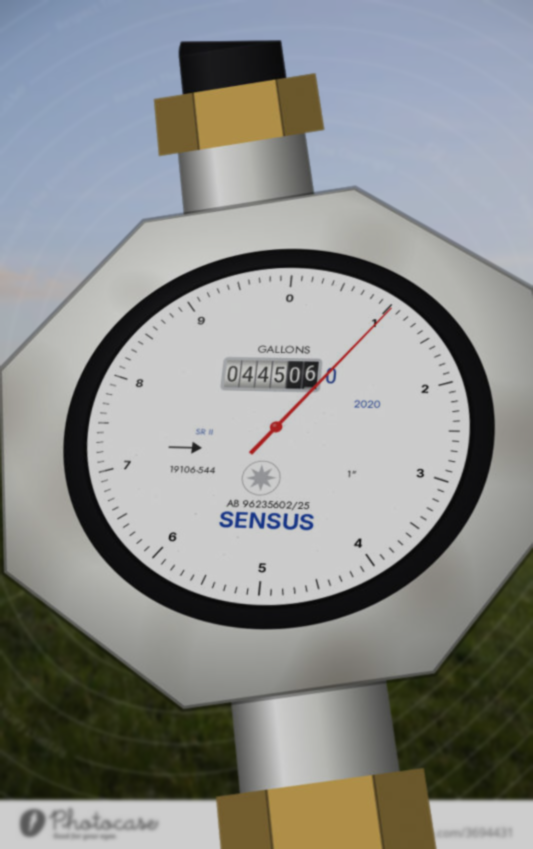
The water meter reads 445061.0 gal
